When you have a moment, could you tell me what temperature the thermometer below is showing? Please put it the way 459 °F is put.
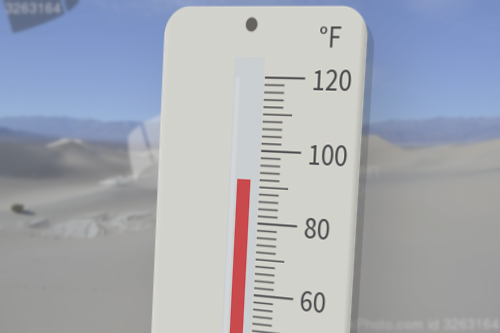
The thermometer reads 92 °F
